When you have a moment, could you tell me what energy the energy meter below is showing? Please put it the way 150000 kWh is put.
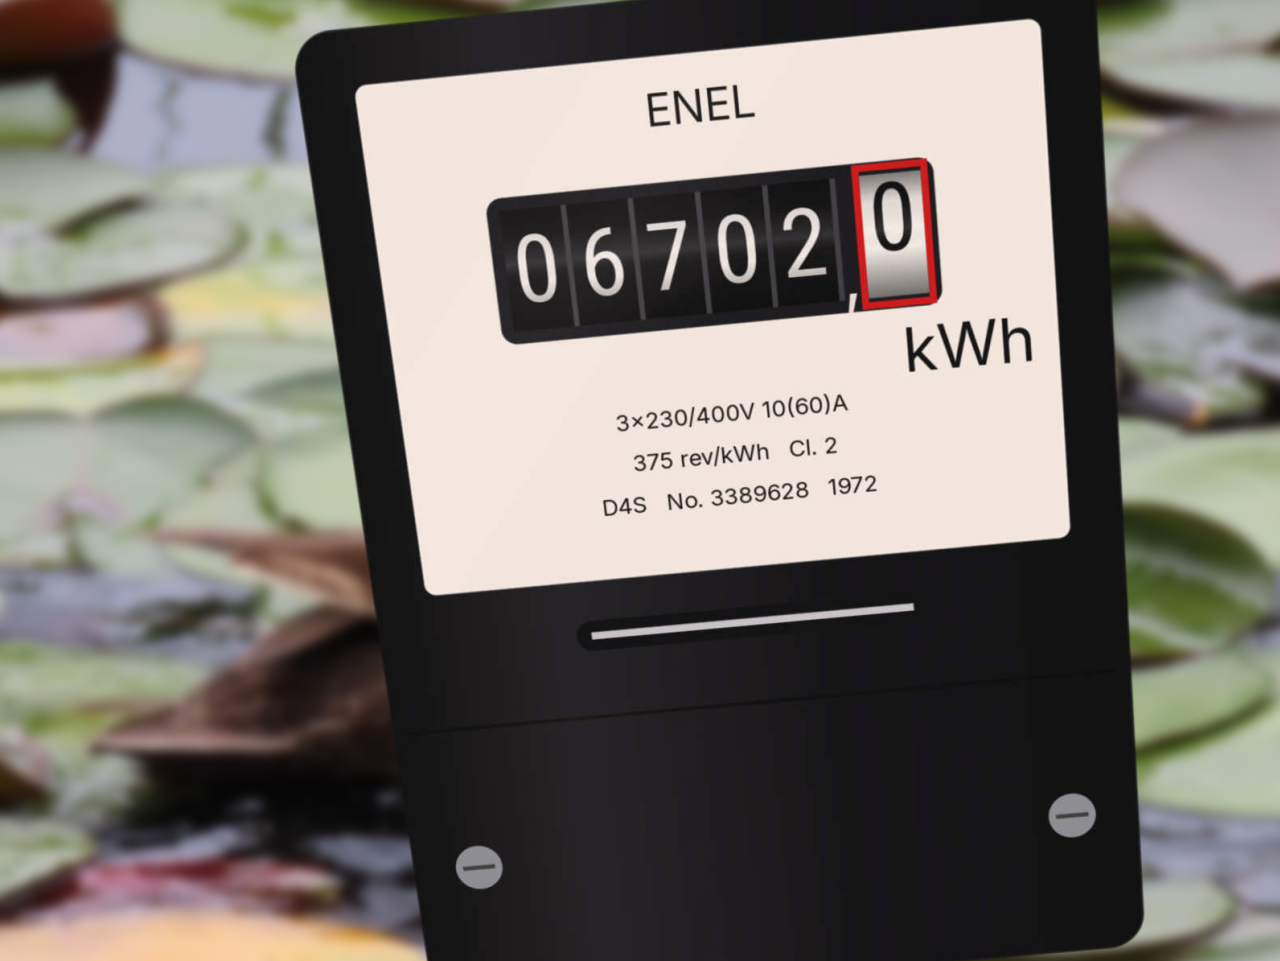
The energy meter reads 6702.0 kWh
